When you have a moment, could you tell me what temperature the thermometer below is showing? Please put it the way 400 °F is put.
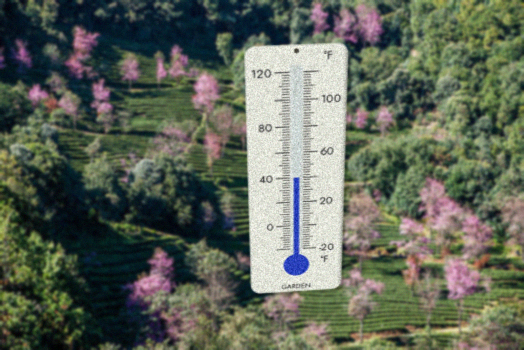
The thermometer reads 40 °F
